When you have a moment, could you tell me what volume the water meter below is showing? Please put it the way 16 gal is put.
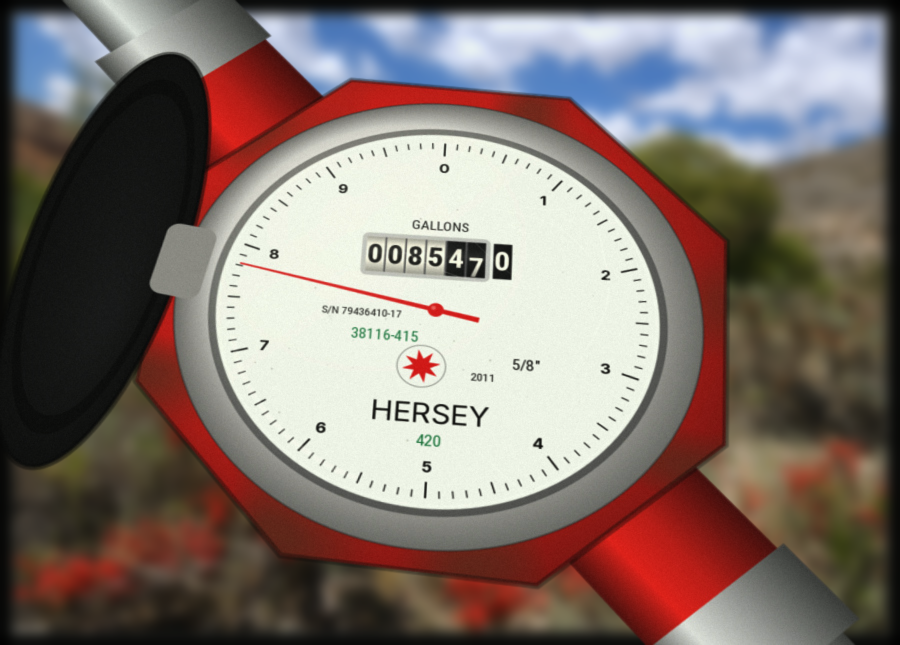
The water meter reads 85467.8 gal
